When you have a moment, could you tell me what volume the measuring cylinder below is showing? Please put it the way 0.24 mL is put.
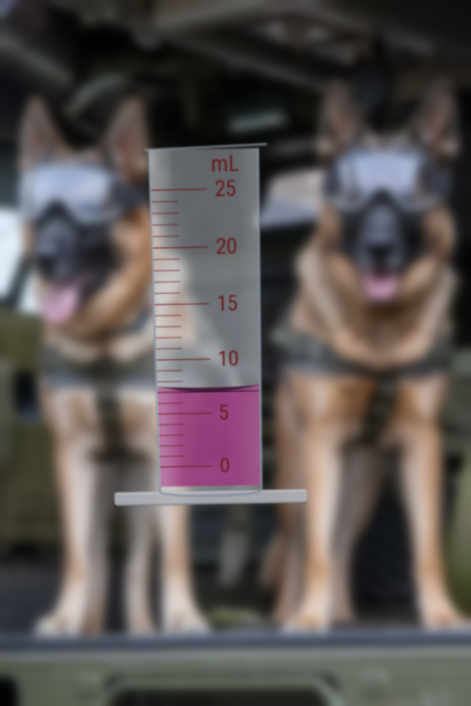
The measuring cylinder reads 7 mL
